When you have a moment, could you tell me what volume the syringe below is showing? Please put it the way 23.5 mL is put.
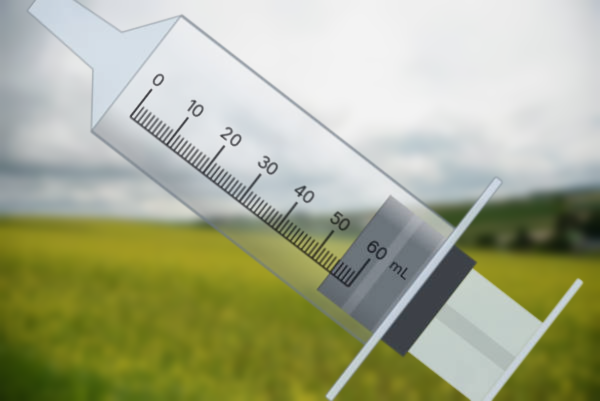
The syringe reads 55 mL
